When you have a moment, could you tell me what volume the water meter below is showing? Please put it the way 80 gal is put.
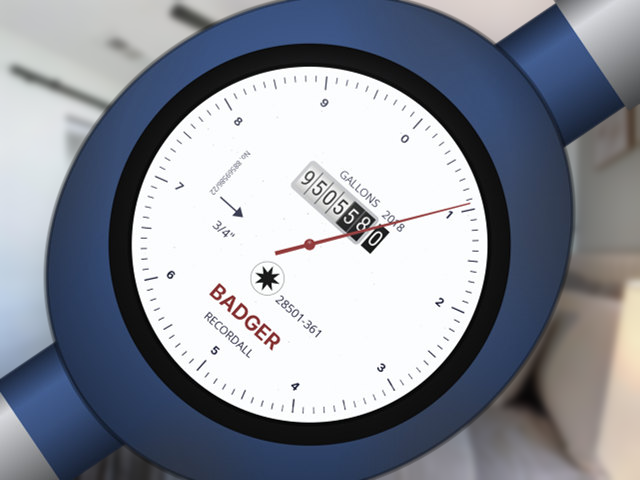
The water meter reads 9505580.9 gal
